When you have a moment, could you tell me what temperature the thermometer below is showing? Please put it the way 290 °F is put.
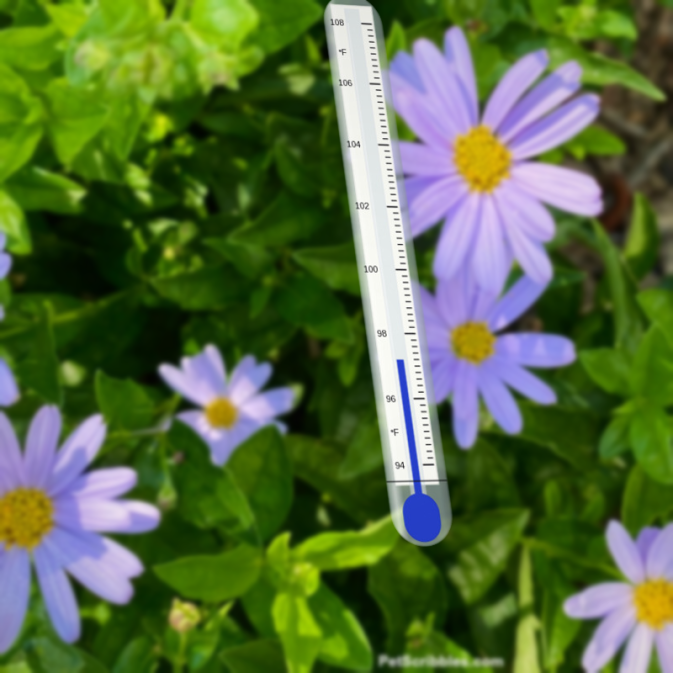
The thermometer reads 97.2 °F
